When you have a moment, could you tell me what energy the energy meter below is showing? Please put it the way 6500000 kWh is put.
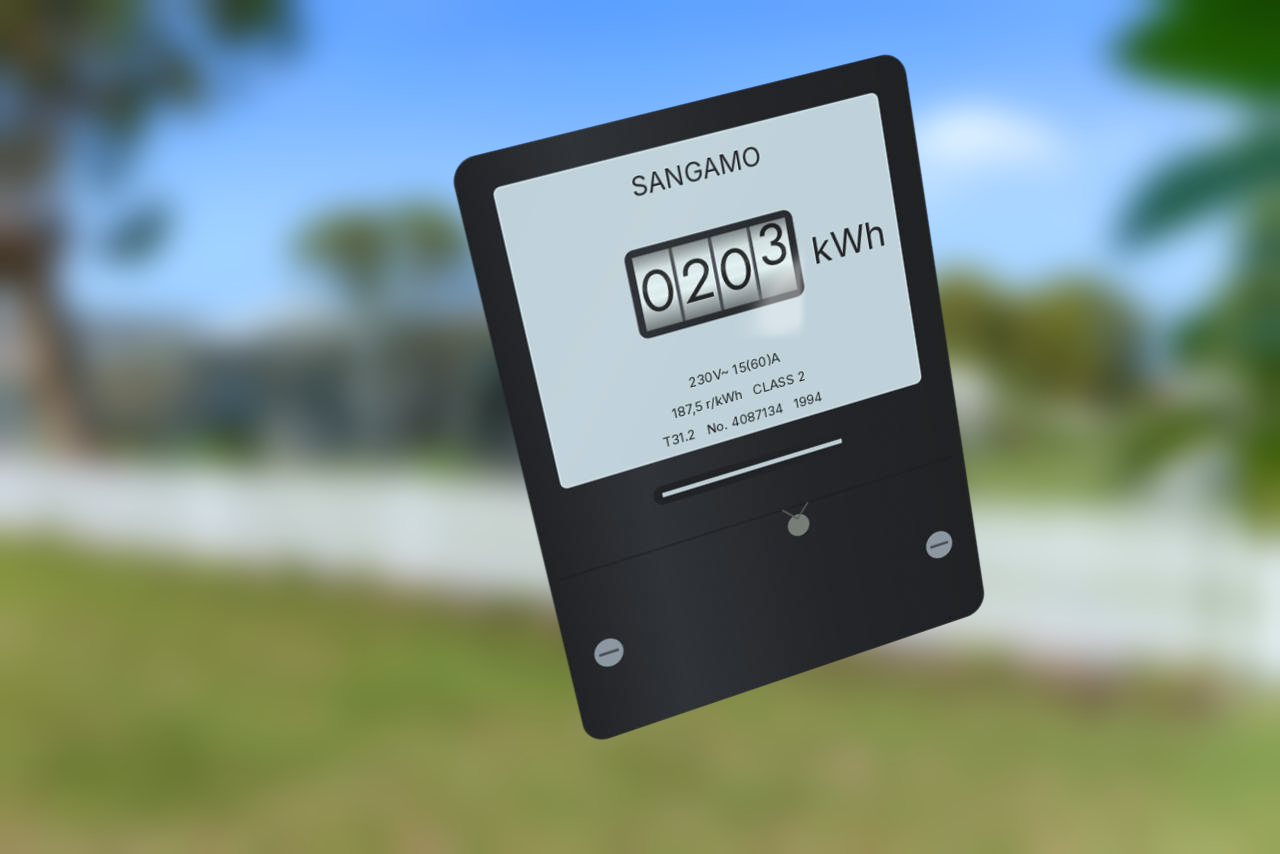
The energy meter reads 203 kWh
